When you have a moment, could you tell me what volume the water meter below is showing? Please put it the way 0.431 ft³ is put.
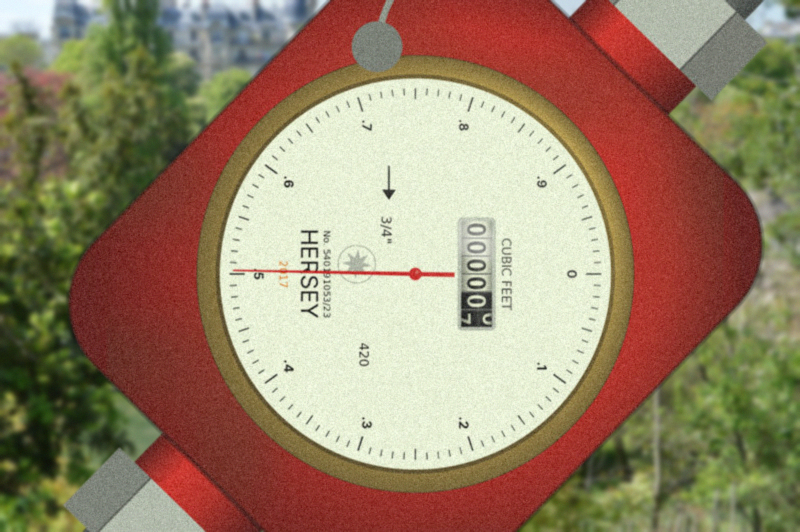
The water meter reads 6.50 ft³
